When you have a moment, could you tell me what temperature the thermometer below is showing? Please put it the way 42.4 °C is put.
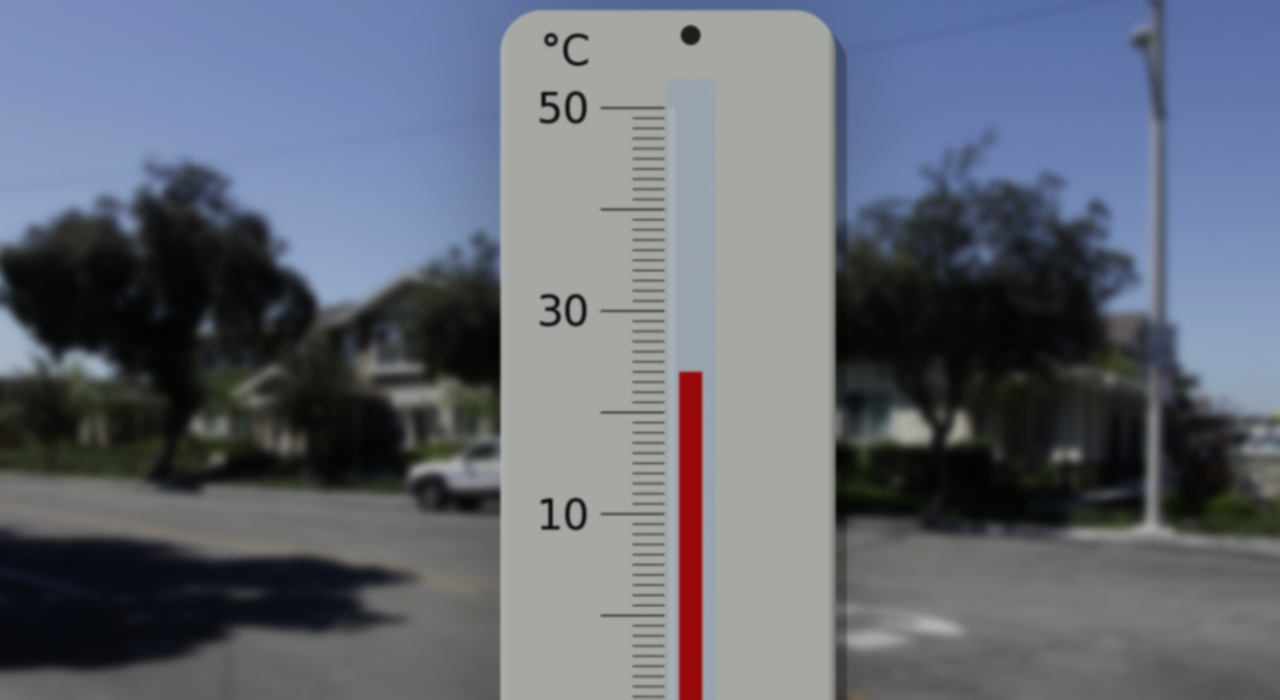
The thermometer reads 24 °C
